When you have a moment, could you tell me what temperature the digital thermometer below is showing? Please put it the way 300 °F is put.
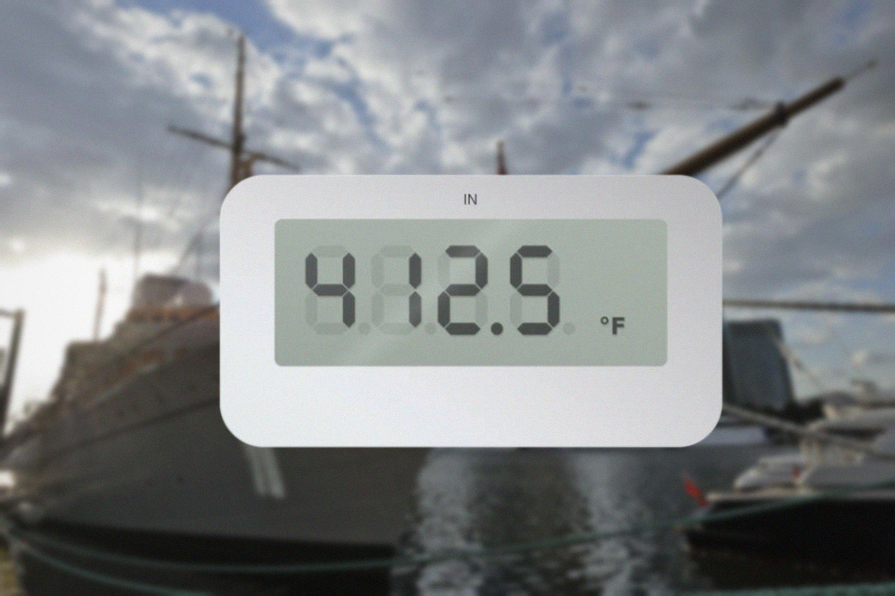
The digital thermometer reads 412.5 °F
